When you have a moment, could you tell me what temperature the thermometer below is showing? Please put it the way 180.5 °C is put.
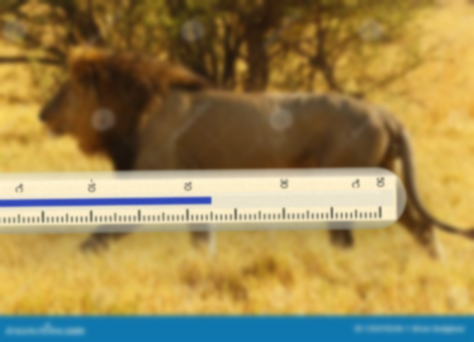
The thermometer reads 15 °C
